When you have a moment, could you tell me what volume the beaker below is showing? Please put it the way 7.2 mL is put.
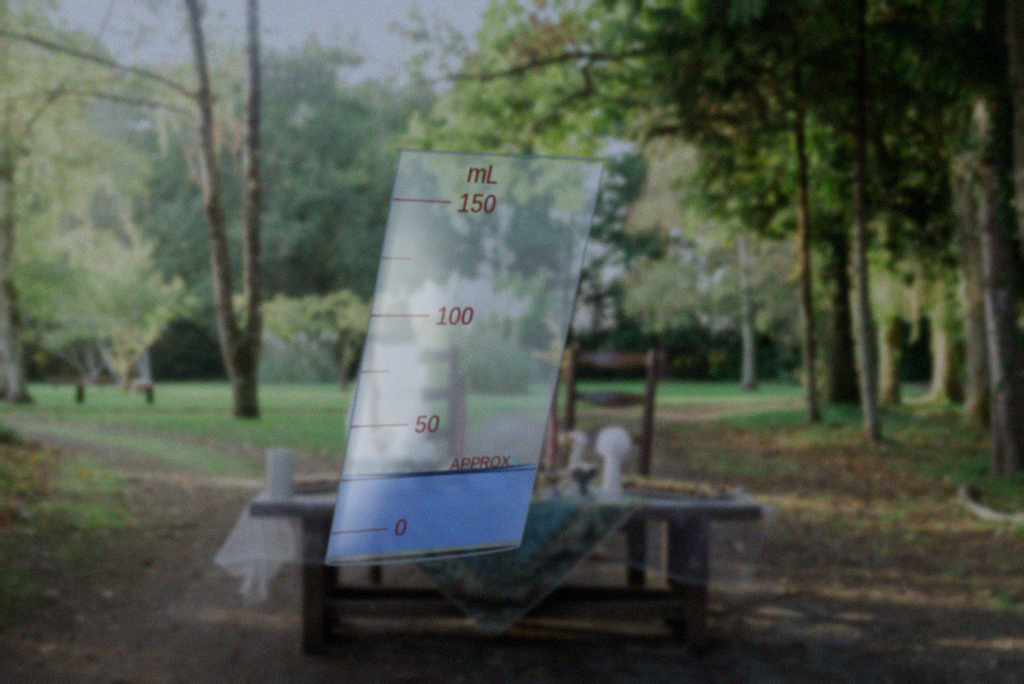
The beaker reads 25 mL
